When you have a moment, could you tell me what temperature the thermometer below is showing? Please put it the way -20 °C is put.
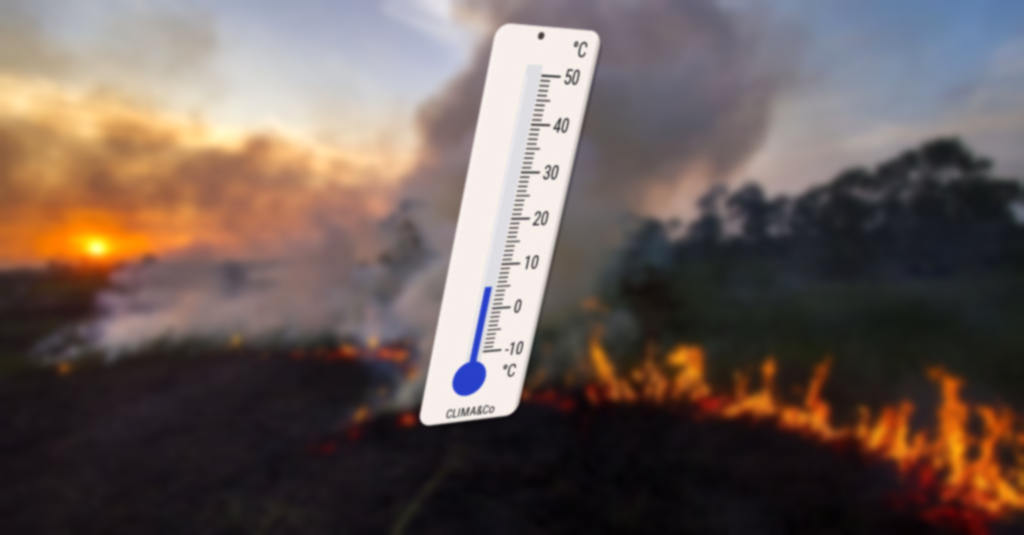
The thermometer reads 5 °C
